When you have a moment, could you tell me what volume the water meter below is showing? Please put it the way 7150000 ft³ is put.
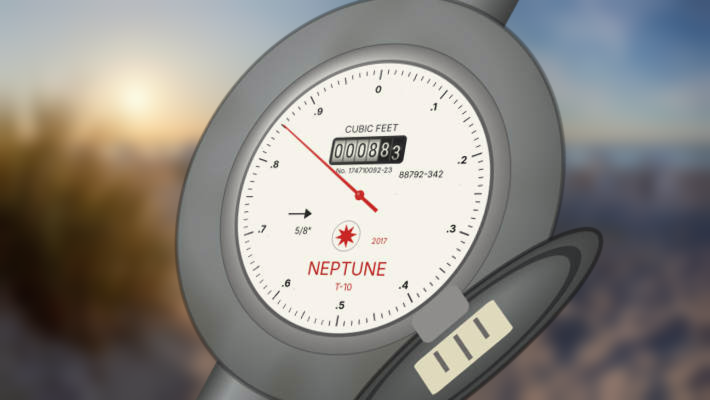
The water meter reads 882.85 ft³
